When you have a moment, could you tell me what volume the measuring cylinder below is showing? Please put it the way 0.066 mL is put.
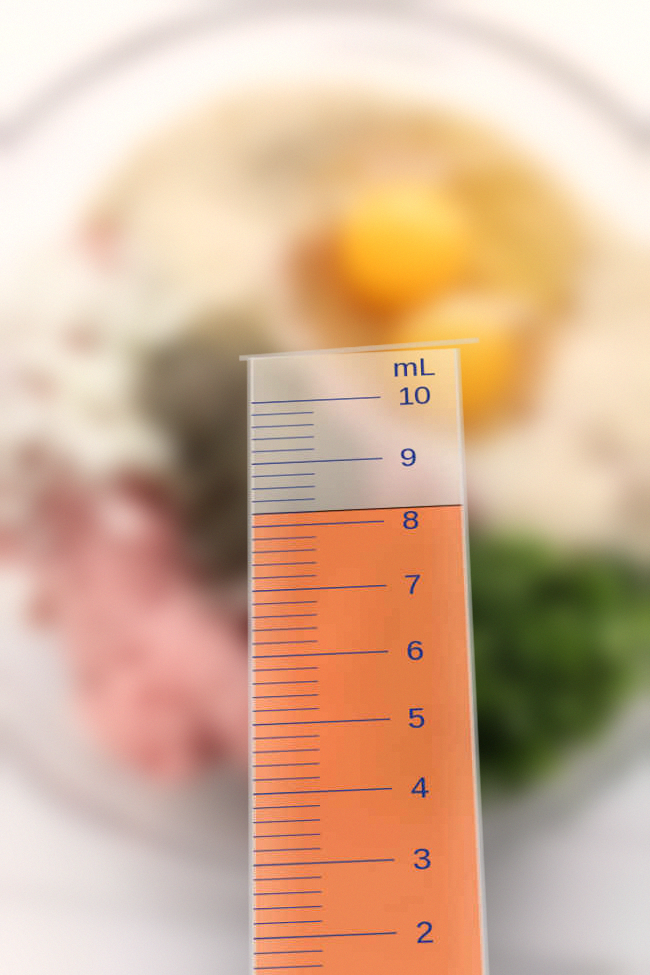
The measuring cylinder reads 8.2 mL
